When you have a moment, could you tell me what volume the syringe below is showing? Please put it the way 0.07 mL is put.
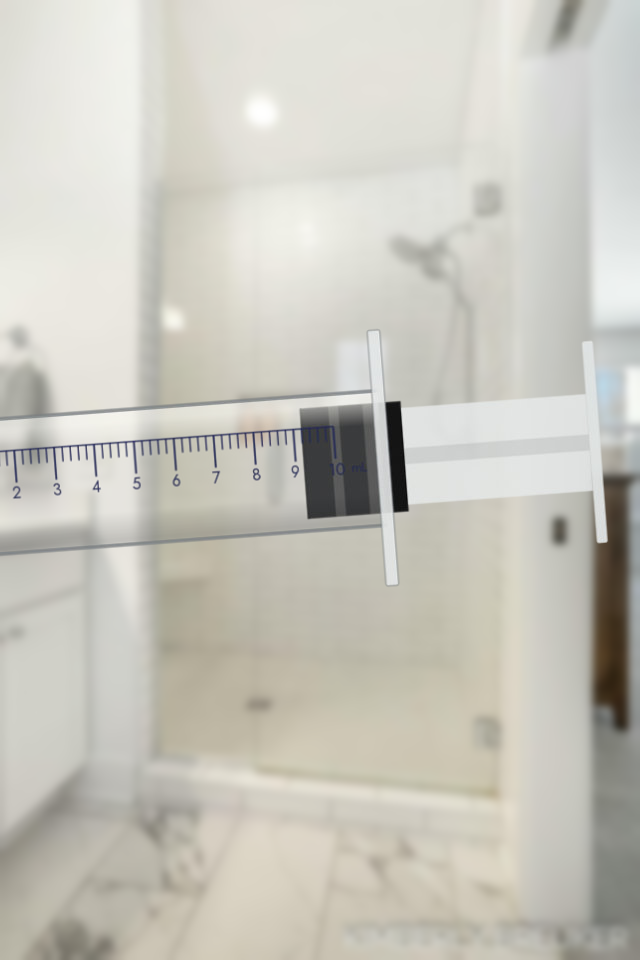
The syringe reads 9.2 mL
